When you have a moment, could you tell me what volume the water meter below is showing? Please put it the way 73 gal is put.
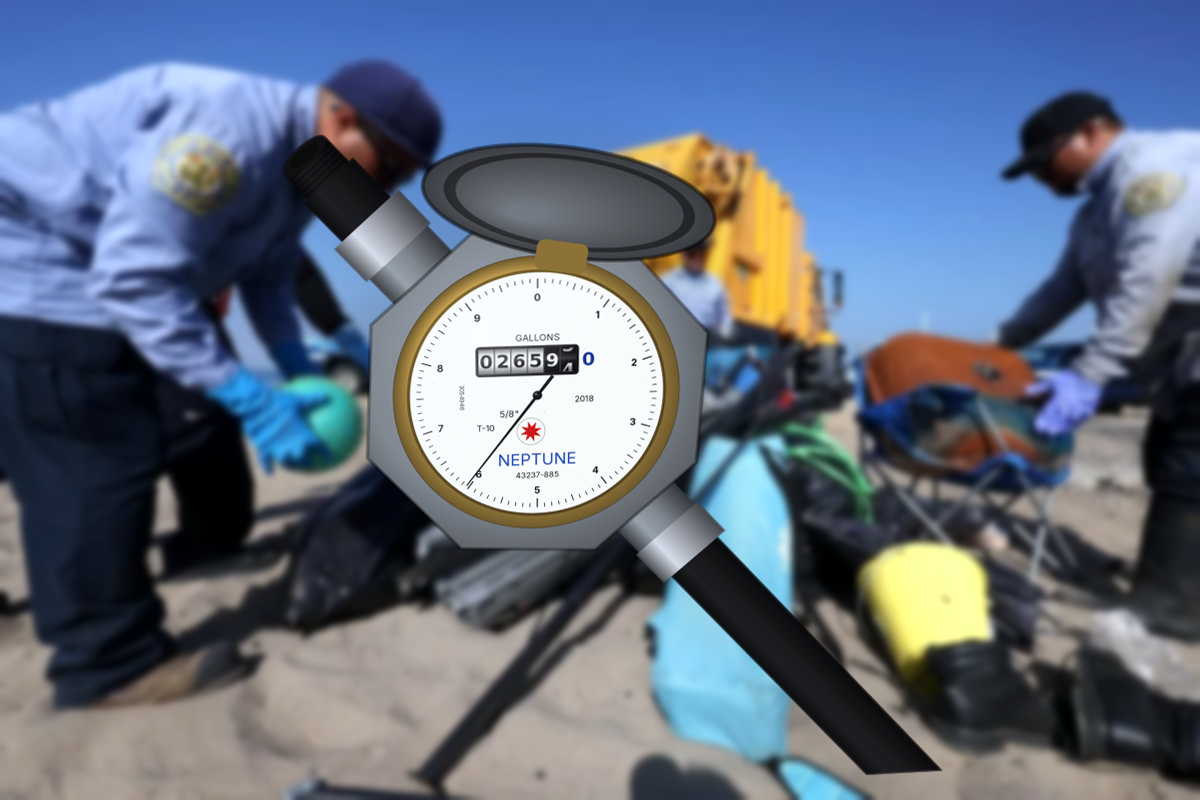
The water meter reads 265936.0 gal
